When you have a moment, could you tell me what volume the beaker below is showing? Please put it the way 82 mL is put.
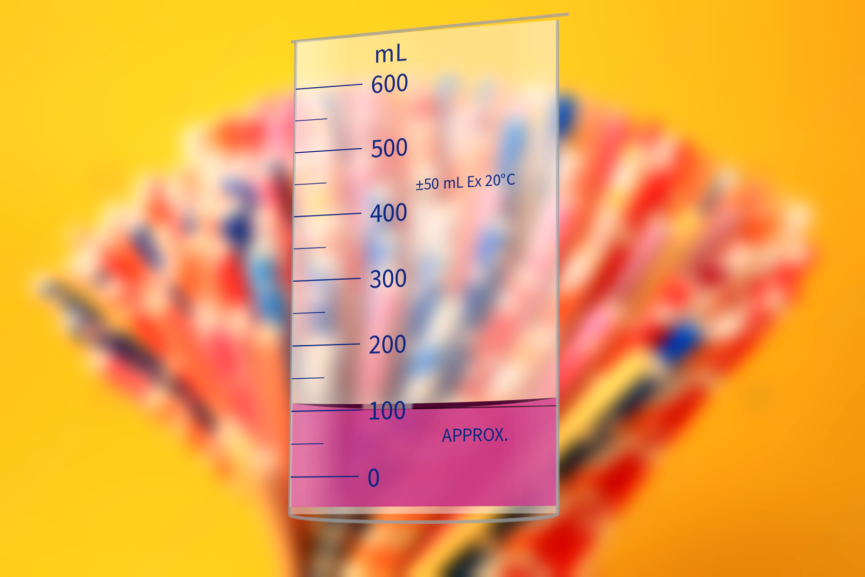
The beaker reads 100 mL
